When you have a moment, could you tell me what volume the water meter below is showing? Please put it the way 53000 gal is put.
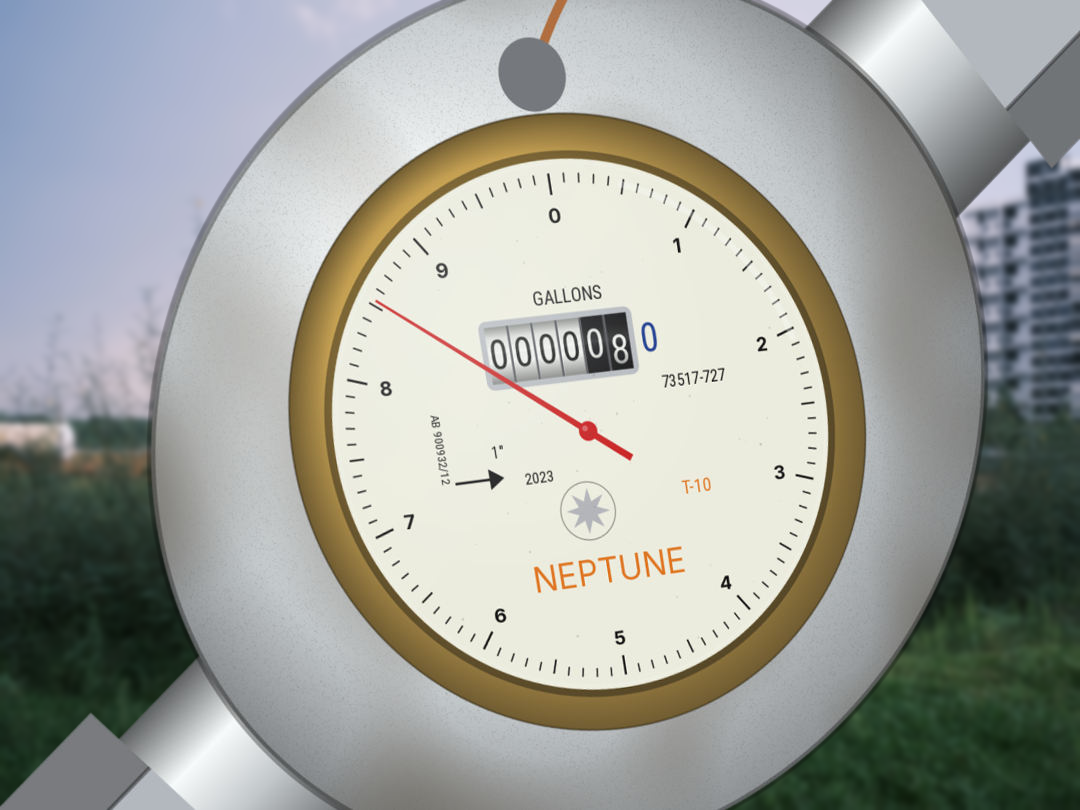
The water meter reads 78.5 gal
